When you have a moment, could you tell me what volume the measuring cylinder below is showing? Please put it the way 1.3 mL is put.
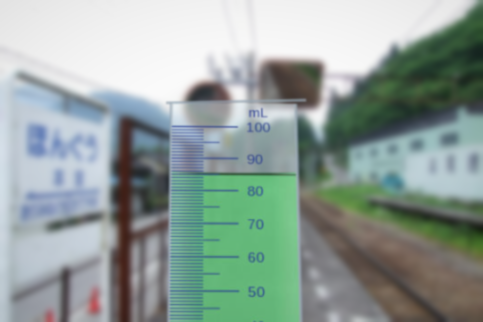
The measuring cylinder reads 85 mL
